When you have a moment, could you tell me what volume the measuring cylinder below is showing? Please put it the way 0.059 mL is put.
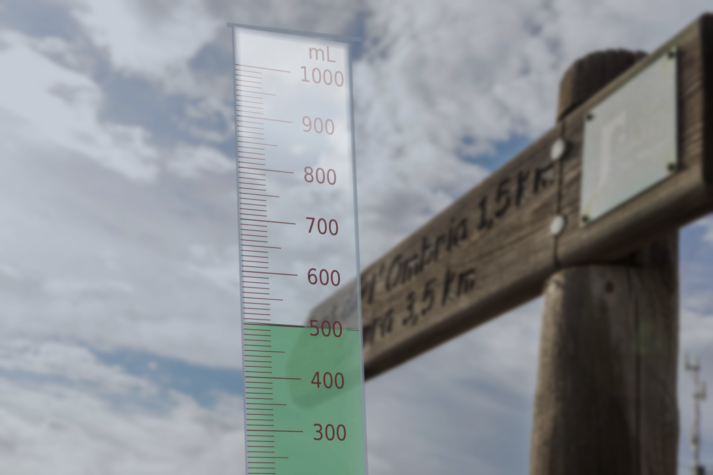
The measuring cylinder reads 500 mL
